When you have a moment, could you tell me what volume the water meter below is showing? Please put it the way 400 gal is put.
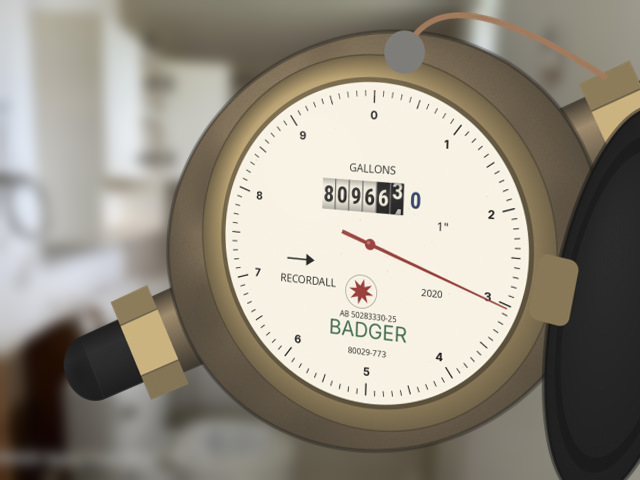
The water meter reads 8096633.0 gal
